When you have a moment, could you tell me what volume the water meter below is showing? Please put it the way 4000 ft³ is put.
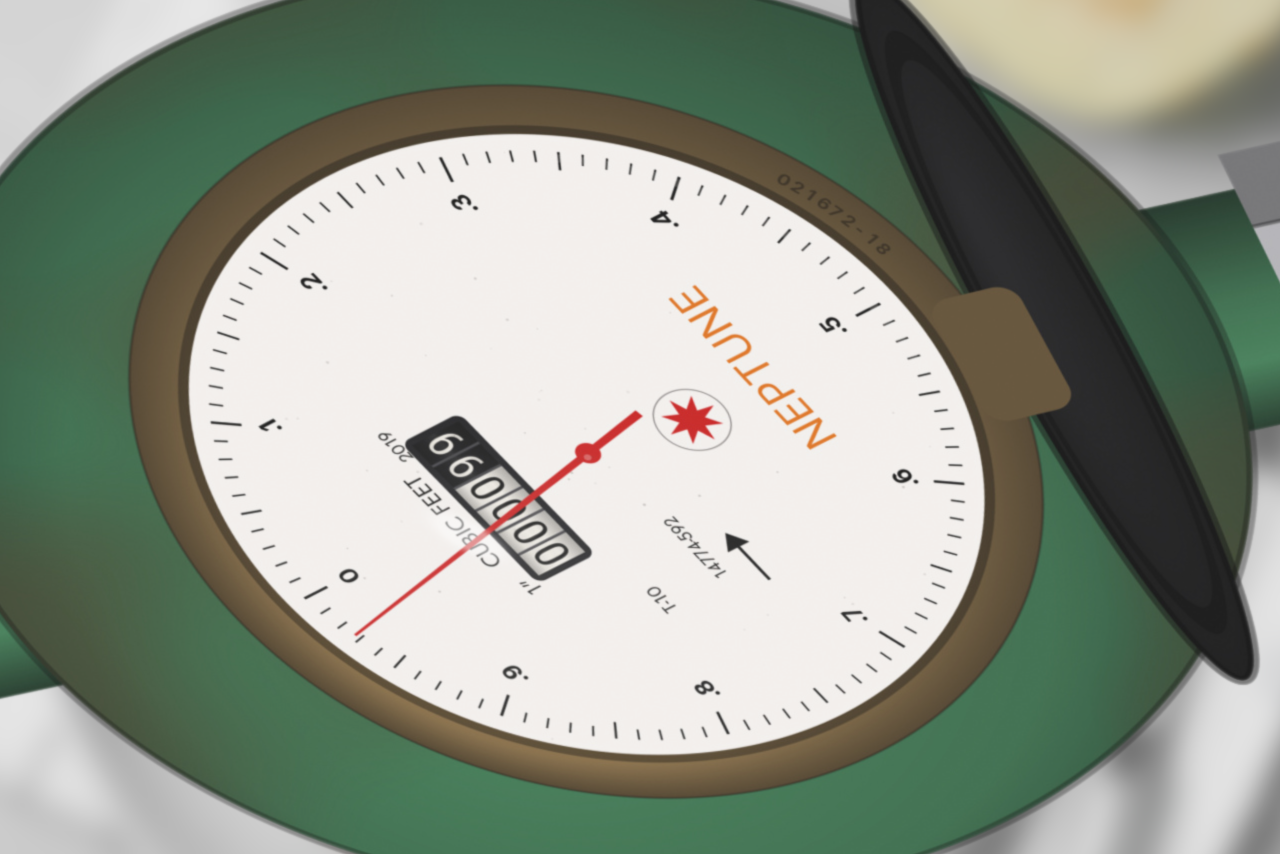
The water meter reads 98.97 ft³
